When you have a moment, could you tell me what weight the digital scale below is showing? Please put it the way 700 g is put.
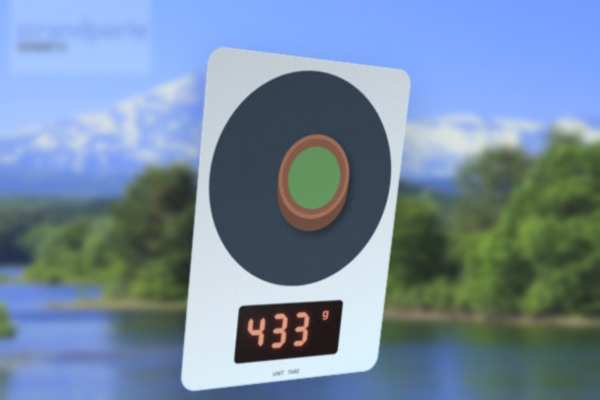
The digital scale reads 433 g
